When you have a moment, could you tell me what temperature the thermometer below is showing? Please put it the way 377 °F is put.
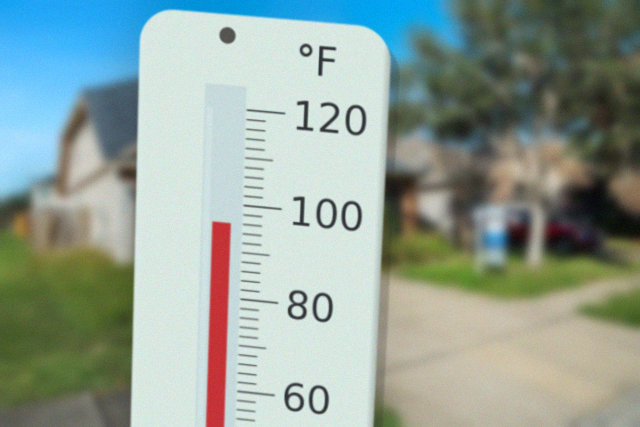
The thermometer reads 96 °F
